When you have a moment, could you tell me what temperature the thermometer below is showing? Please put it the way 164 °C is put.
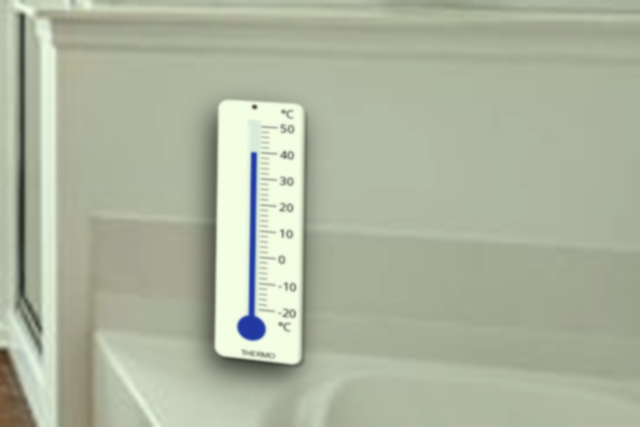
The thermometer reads 40 °C
